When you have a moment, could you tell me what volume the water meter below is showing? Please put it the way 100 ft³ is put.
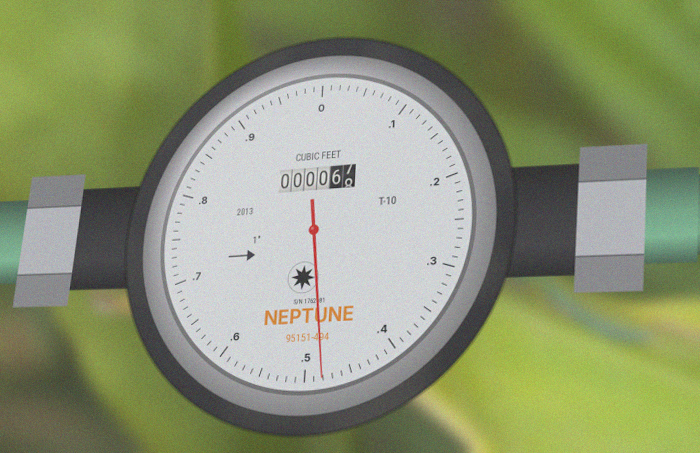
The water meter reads 67.48 ft³
